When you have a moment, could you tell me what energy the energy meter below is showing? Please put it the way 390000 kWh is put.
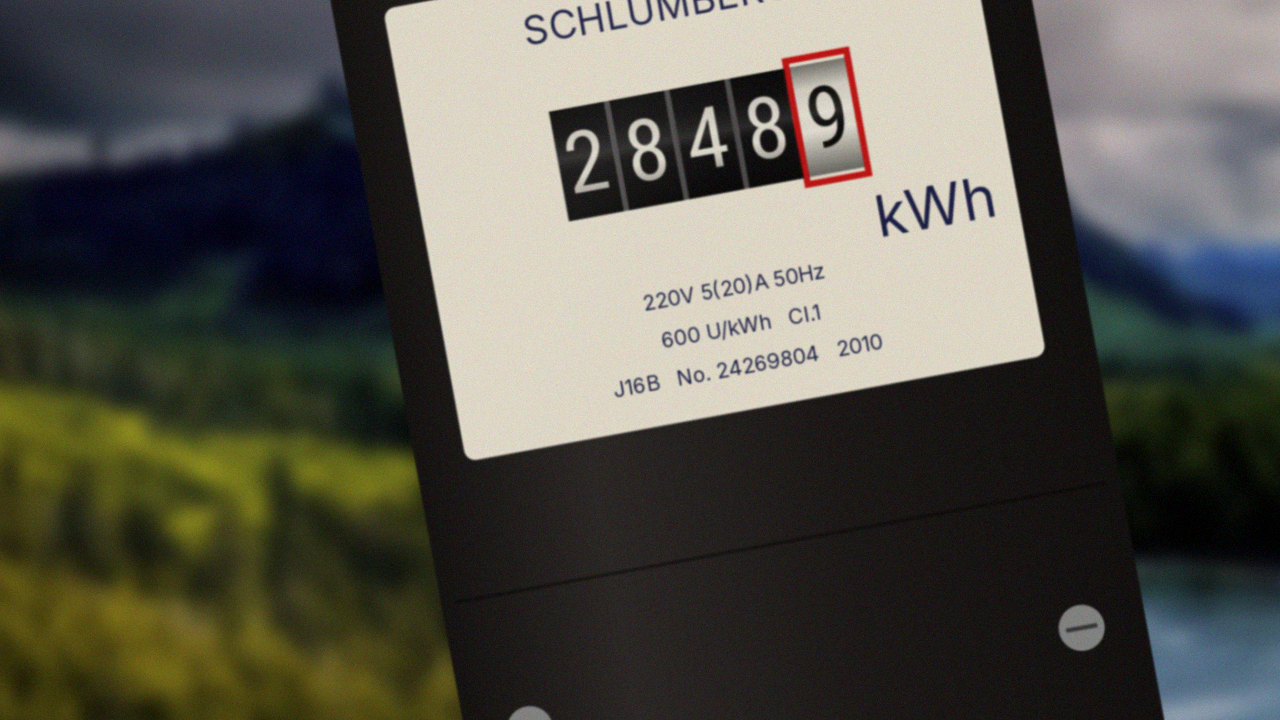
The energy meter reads 2848.9 kWh
